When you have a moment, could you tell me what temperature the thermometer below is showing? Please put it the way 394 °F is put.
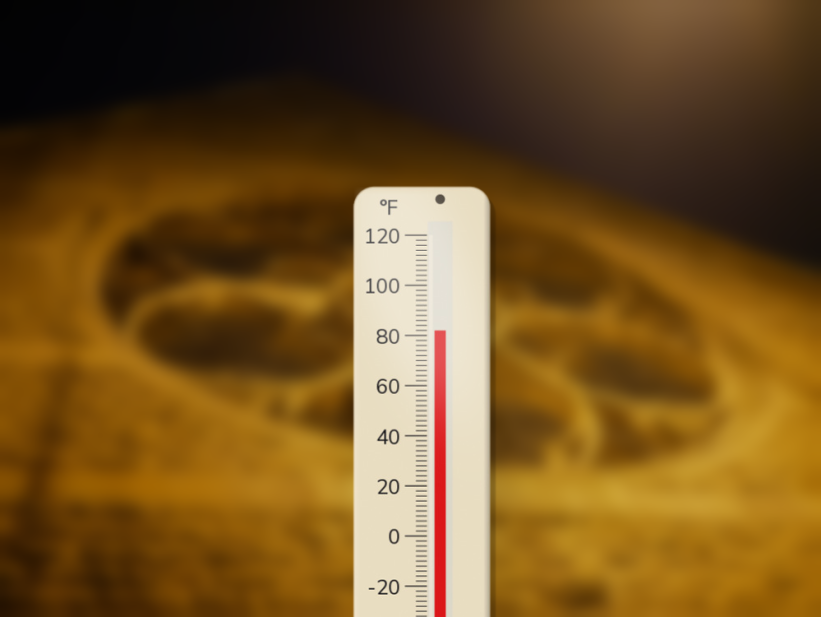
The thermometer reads 82 °F
